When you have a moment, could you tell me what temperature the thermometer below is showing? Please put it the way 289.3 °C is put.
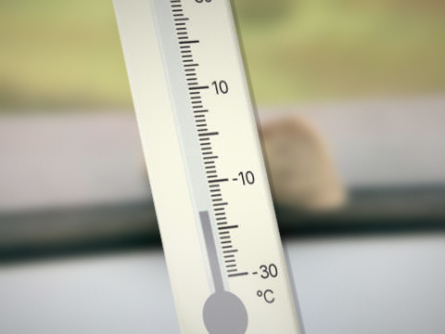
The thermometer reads -16 °C
